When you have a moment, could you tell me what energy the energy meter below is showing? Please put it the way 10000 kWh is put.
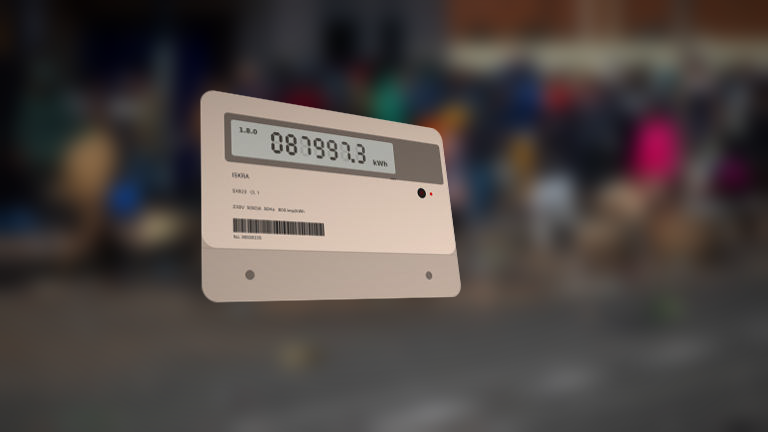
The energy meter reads 87997.3 kWh
